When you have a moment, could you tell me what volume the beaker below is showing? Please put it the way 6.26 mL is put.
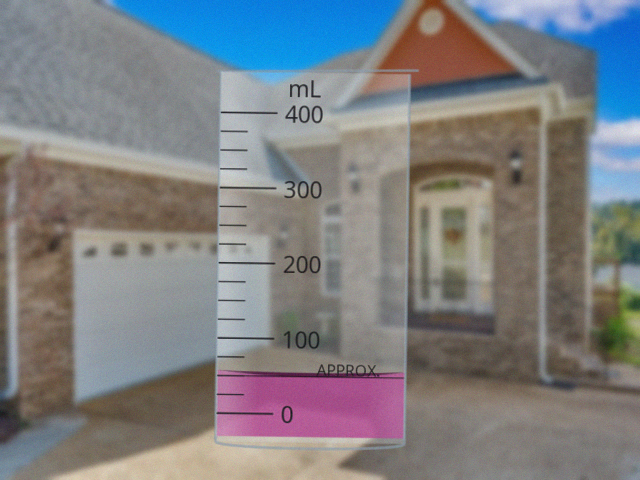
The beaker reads 50 mL
